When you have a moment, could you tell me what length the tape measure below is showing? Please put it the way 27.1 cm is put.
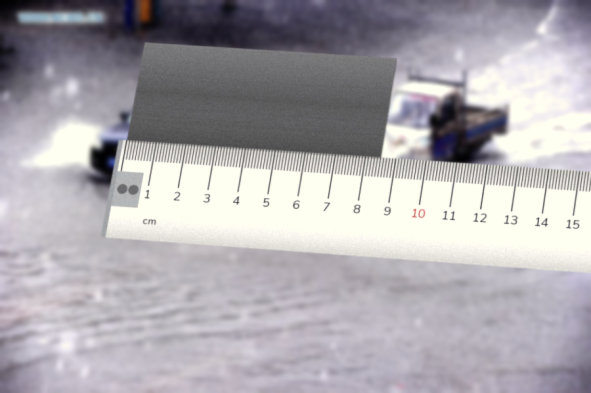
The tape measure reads 8.5 cm
